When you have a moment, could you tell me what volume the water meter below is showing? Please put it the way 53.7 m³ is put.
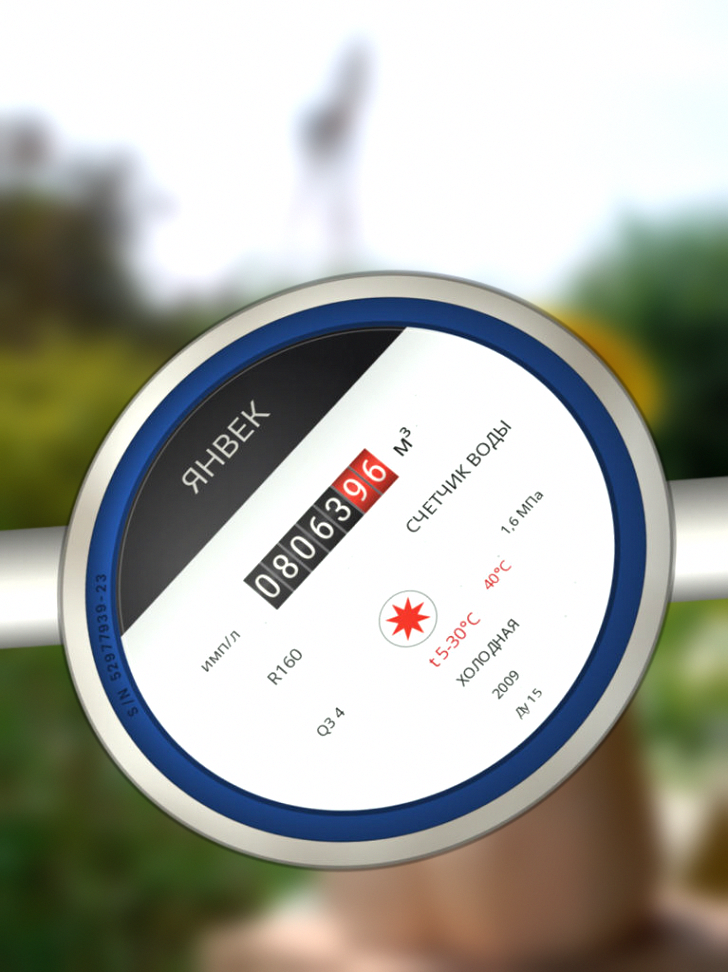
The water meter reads 8063.96 m³
